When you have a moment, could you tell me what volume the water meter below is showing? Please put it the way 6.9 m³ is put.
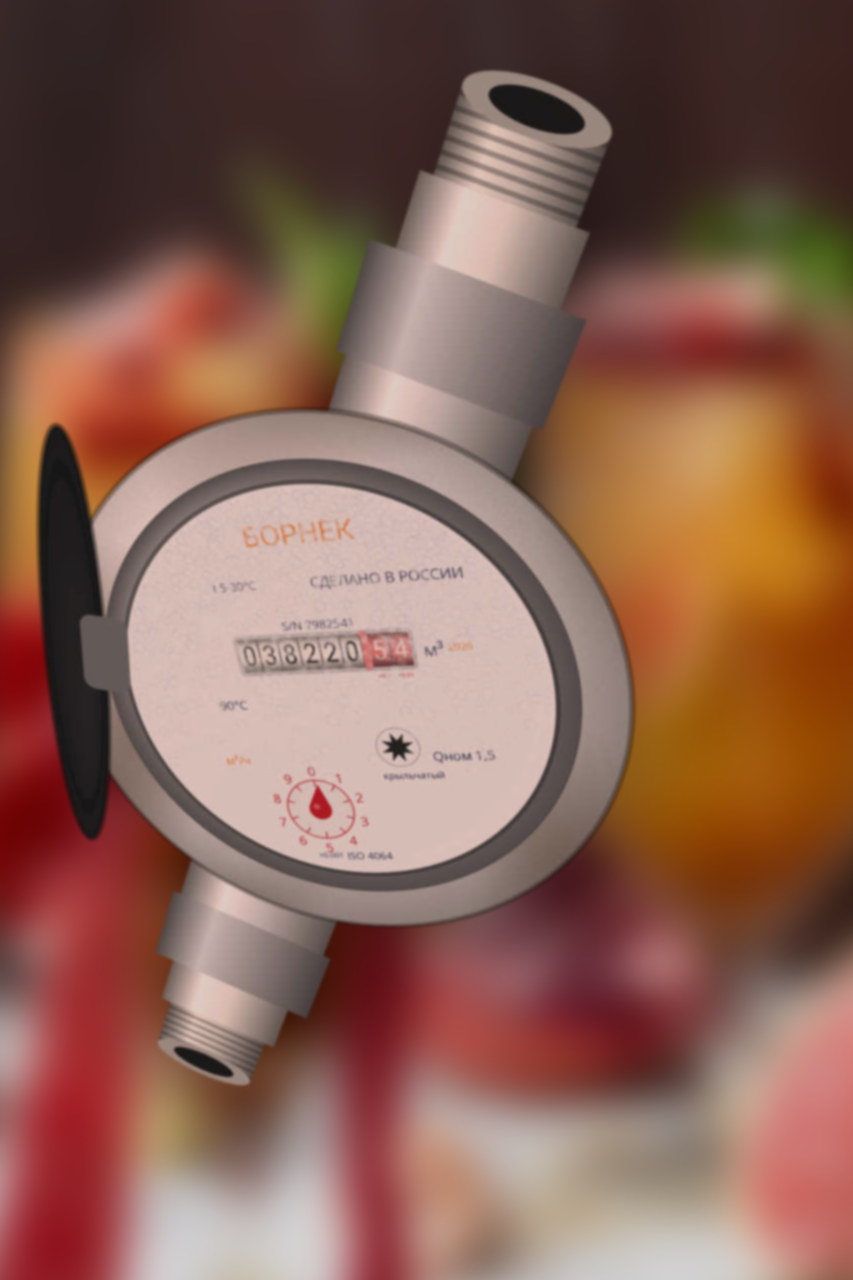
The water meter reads 38220.540 m³
